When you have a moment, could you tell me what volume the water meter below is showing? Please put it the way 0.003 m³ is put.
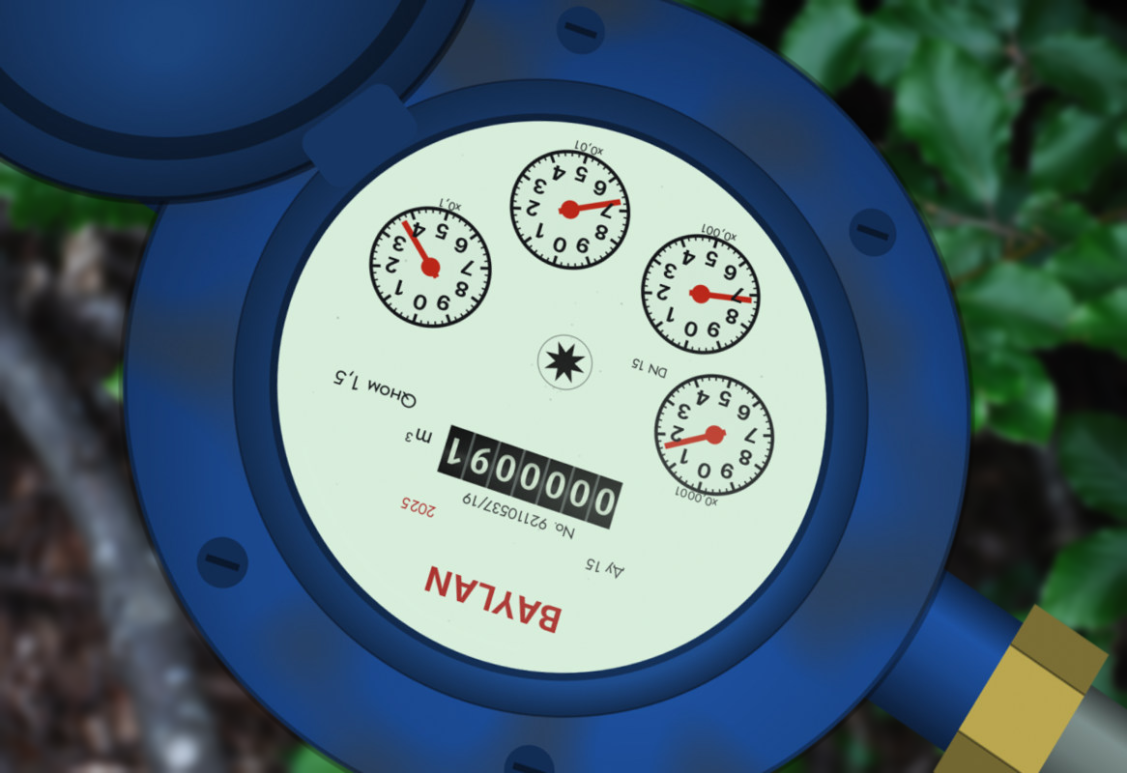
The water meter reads 91.3671 m³
